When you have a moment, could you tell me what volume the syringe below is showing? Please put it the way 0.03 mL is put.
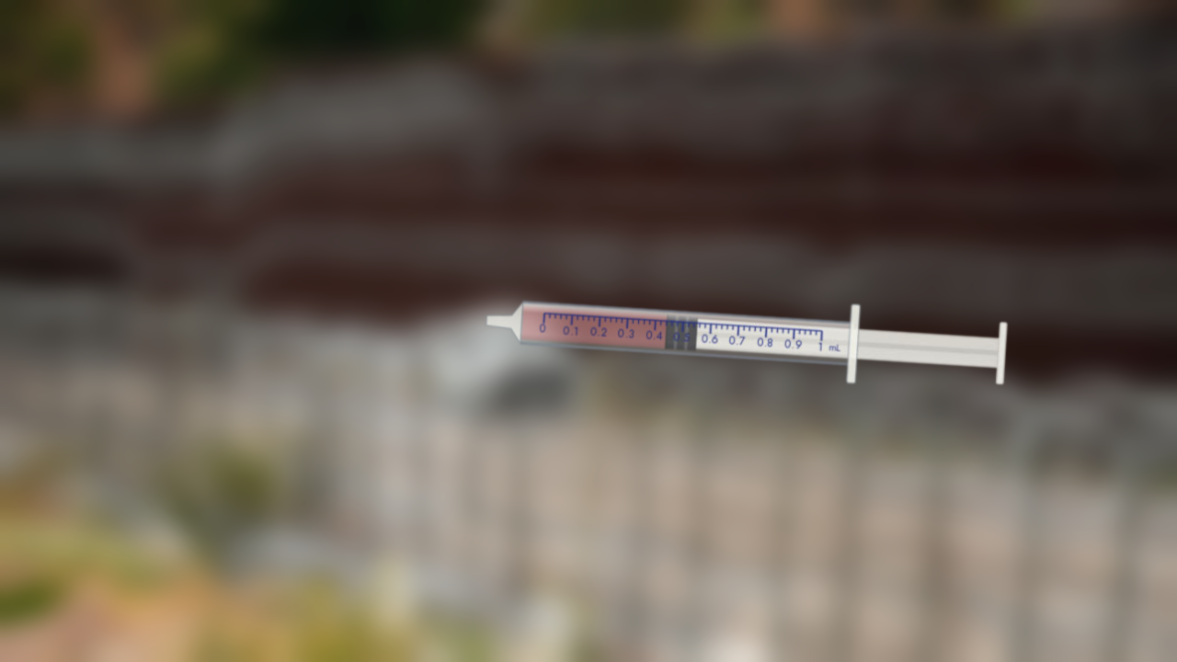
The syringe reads 0.44 mL
